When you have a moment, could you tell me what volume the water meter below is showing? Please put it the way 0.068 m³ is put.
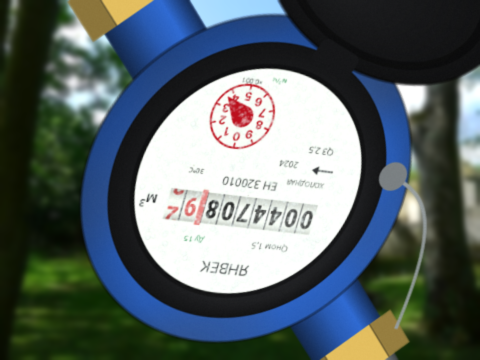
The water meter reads 44708.923 m³
